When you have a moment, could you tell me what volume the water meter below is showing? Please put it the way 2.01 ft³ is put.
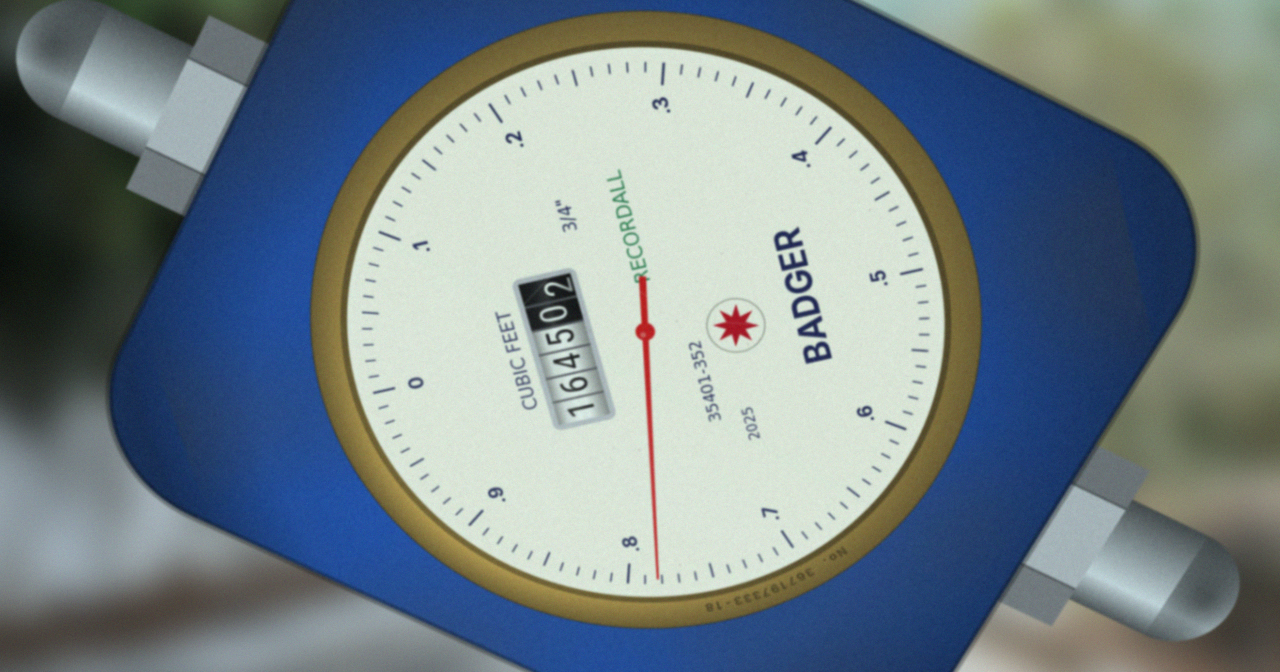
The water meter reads 164501.78 ft³
